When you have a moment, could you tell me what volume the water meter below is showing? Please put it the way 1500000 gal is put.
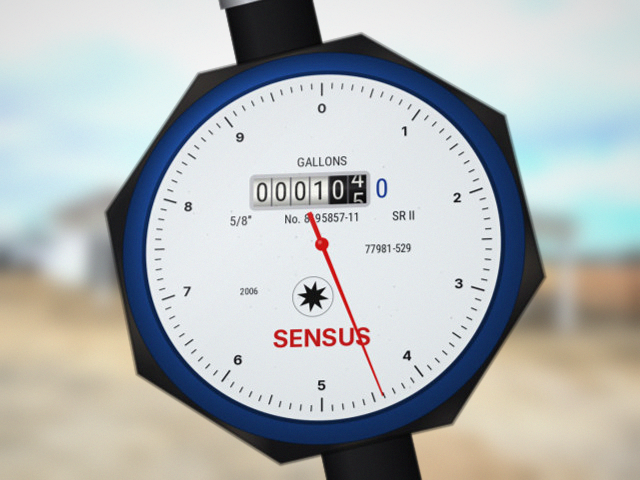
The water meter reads 1044.4 gal
